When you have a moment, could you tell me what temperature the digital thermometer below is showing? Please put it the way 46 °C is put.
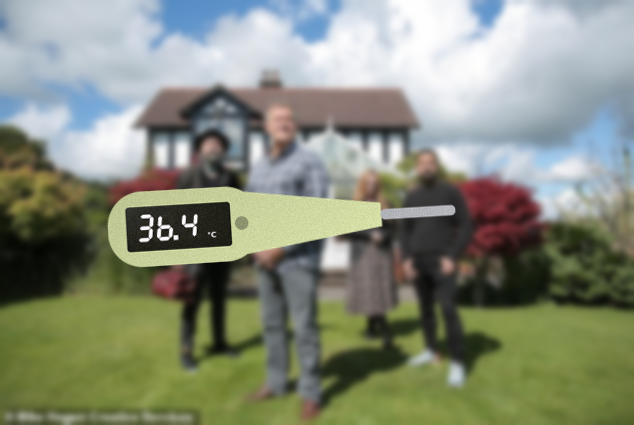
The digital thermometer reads 36.4 °C
